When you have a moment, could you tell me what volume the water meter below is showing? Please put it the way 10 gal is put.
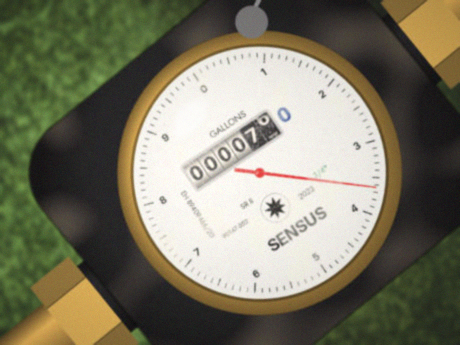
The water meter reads 763.6 gal
